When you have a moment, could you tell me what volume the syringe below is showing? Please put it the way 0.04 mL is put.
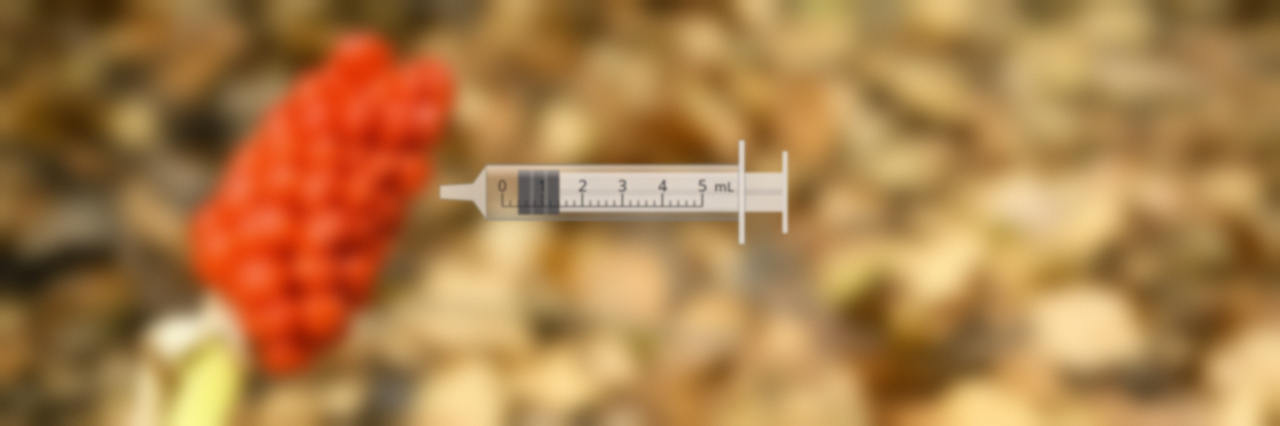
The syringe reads 0.4 mL
